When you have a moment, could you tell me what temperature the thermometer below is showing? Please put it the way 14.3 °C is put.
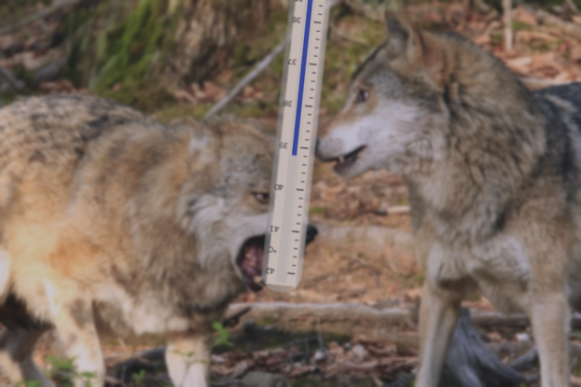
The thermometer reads 39.2 °C
